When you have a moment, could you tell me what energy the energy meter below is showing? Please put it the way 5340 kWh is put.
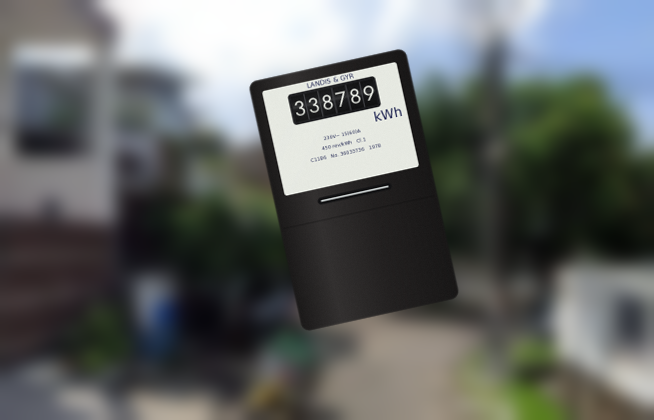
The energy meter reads 338789 kWh
